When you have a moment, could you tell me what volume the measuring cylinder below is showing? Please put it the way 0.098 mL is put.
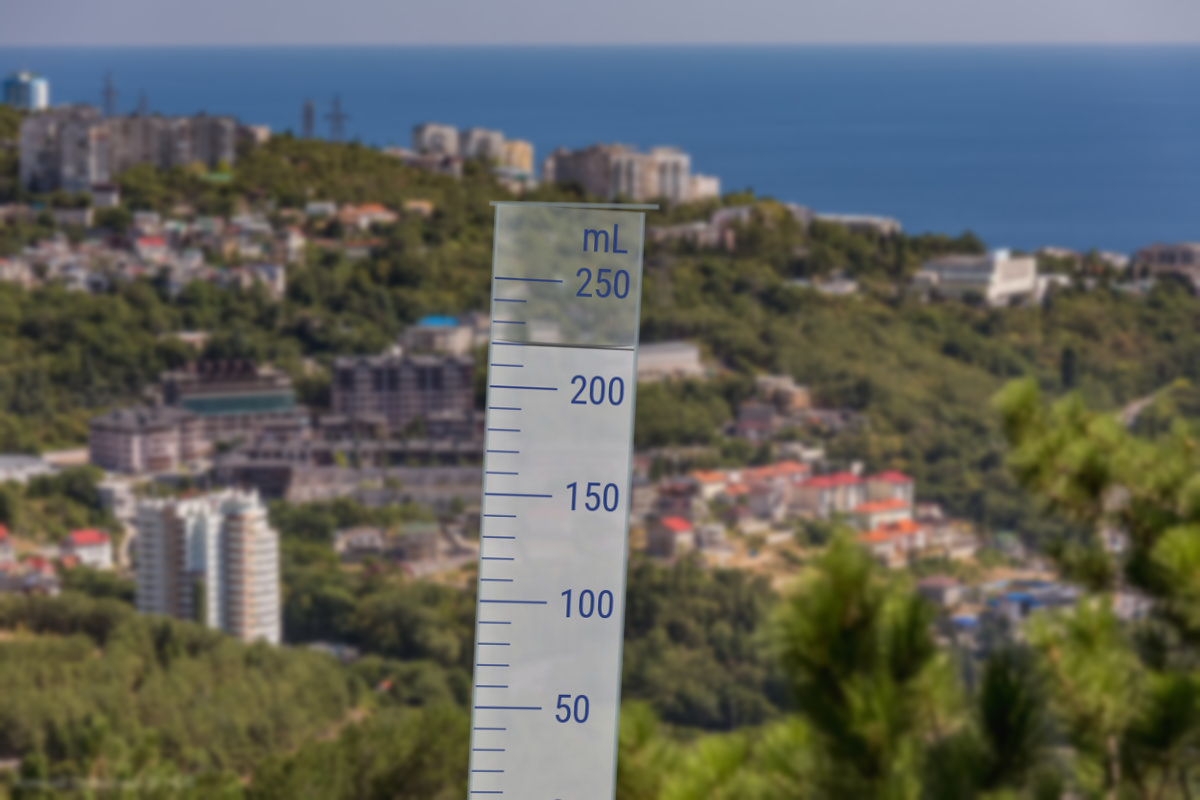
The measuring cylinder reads 220 mL
